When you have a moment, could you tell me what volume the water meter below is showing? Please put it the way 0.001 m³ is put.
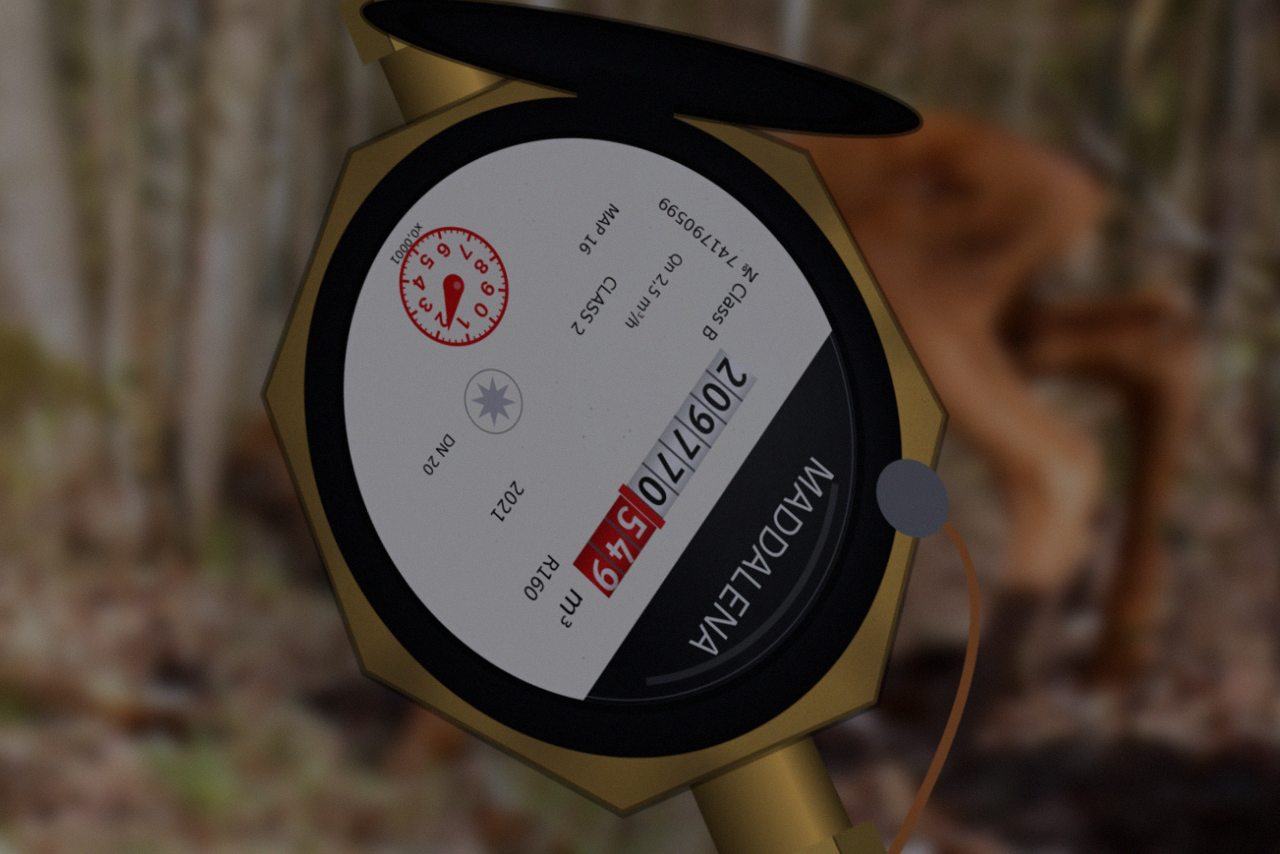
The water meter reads 209770.5491 m³
